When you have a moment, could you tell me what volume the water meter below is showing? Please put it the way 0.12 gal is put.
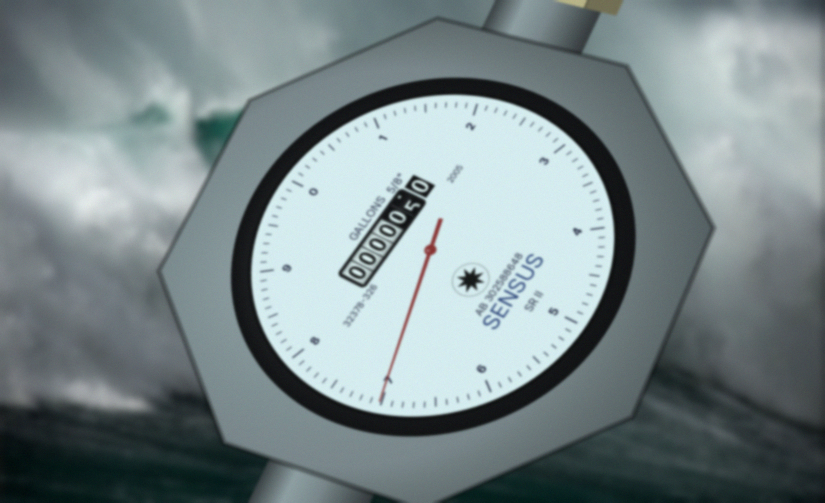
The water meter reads 47.0 gal
